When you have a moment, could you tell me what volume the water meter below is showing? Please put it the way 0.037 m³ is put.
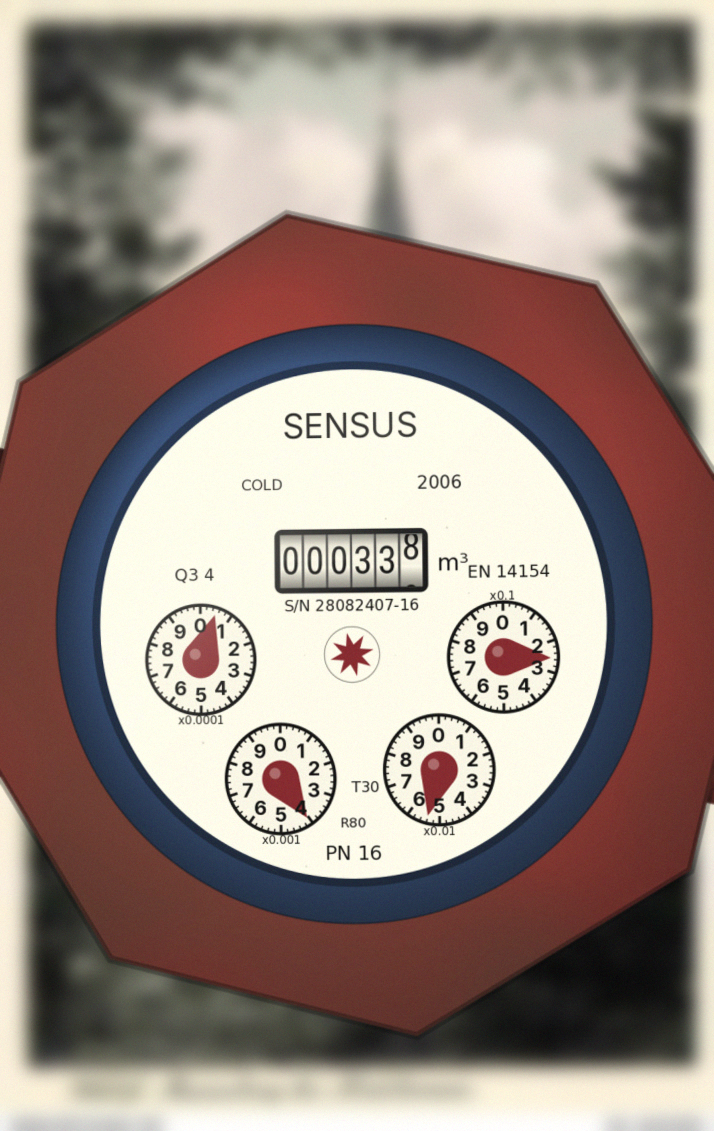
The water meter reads 338.2540 m³
